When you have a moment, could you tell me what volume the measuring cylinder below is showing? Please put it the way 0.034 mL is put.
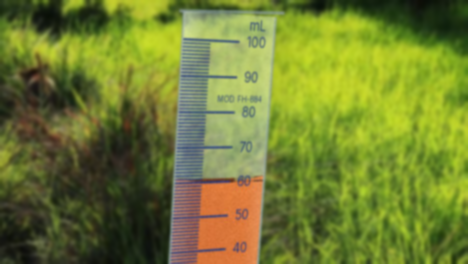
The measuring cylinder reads 60 mL
